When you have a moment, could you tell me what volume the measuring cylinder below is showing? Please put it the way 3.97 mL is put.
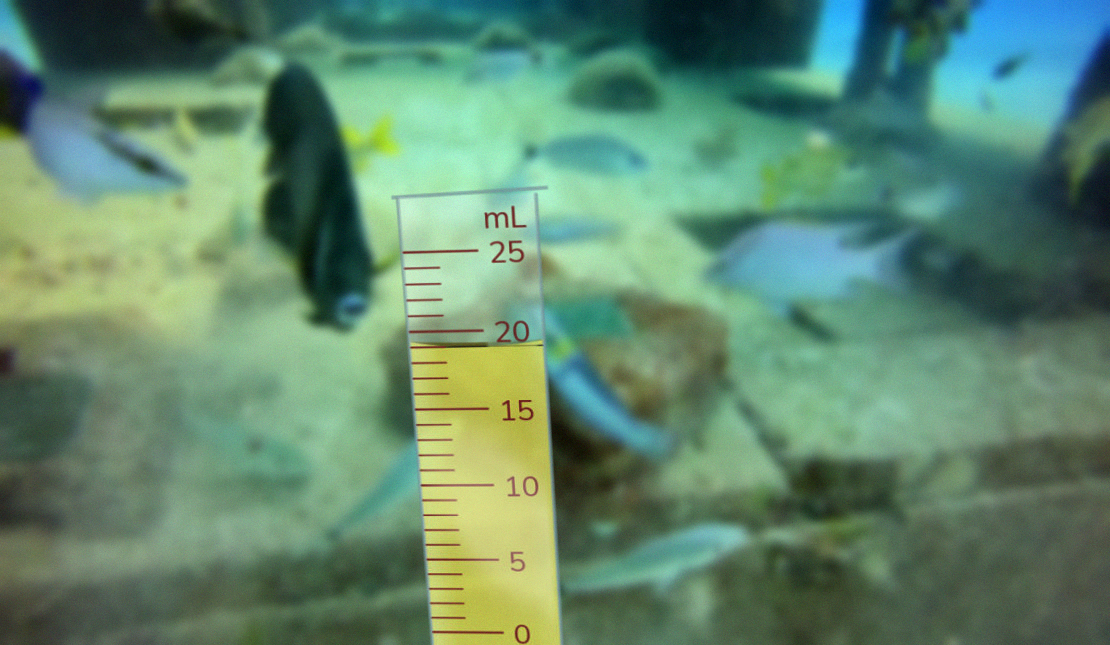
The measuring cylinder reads 19 mL
